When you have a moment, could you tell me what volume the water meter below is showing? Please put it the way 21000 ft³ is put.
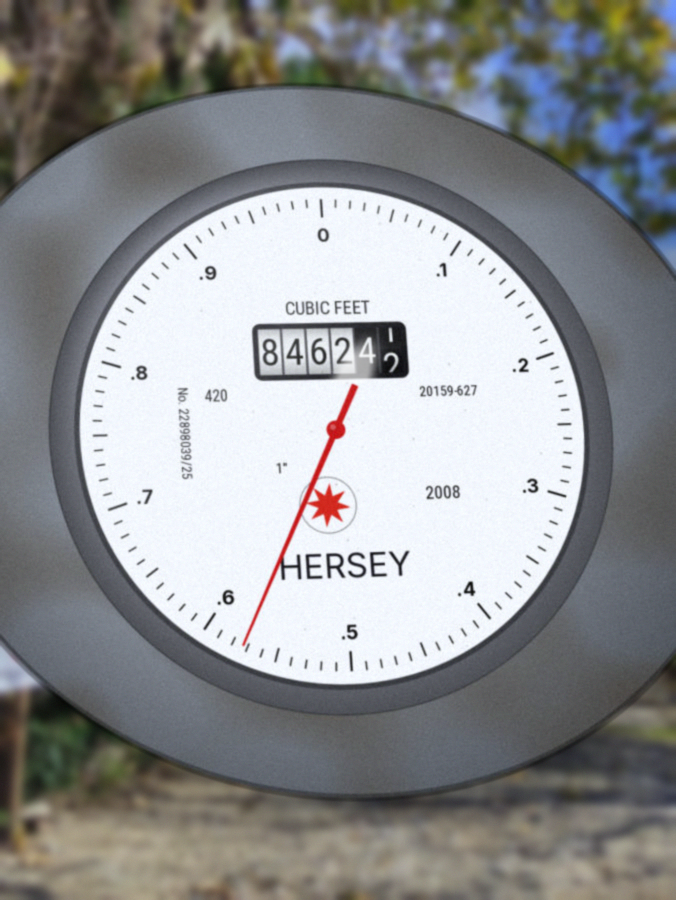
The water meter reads 846241.57 ft³
